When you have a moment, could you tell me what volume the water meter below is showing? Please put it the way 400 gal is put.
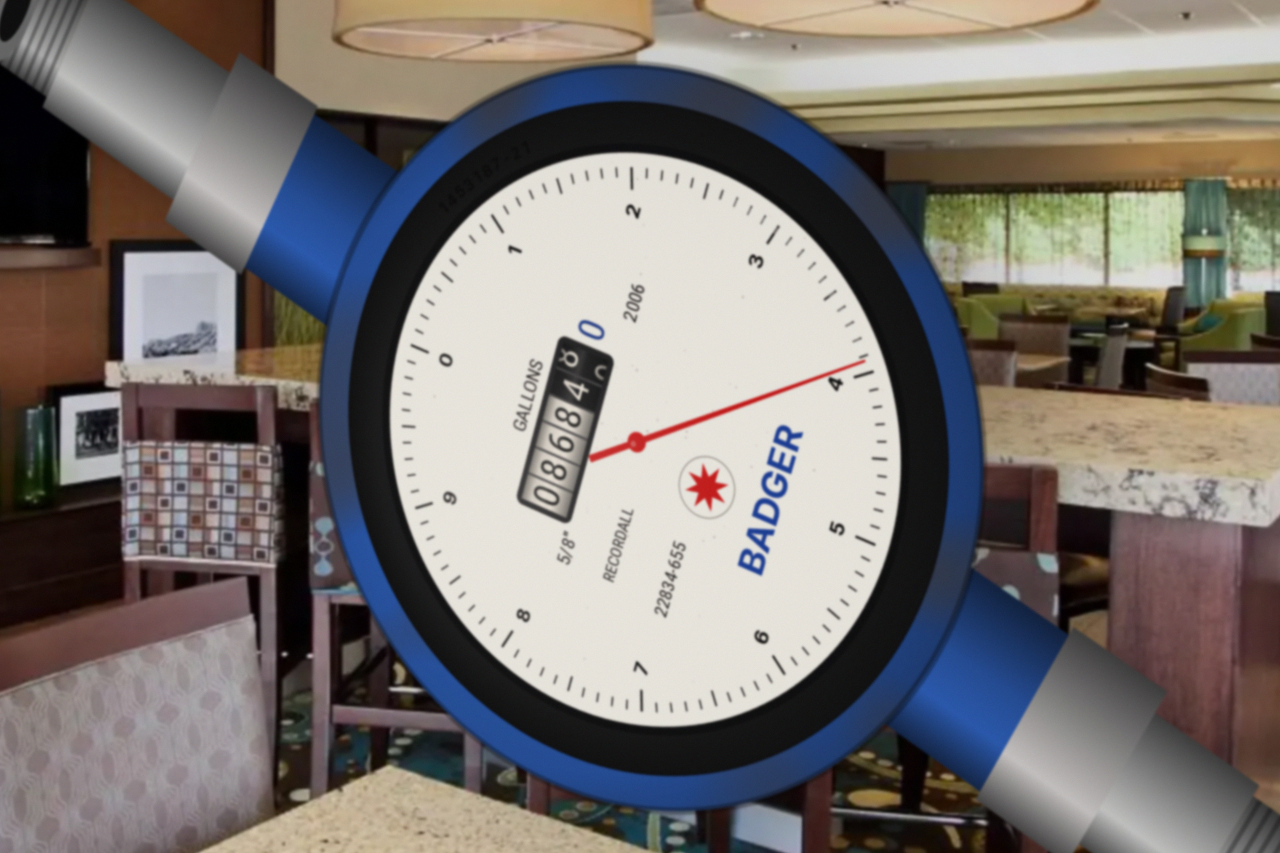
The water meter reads 868483.9 gal
